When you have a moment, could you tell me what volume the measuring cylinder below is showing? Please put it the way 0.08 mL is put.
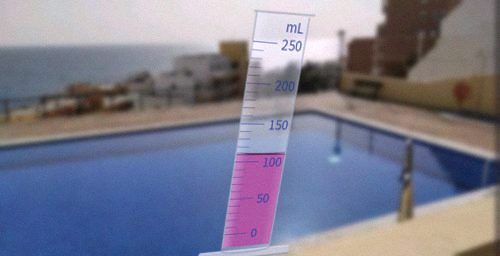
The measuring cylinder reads 110 mL
